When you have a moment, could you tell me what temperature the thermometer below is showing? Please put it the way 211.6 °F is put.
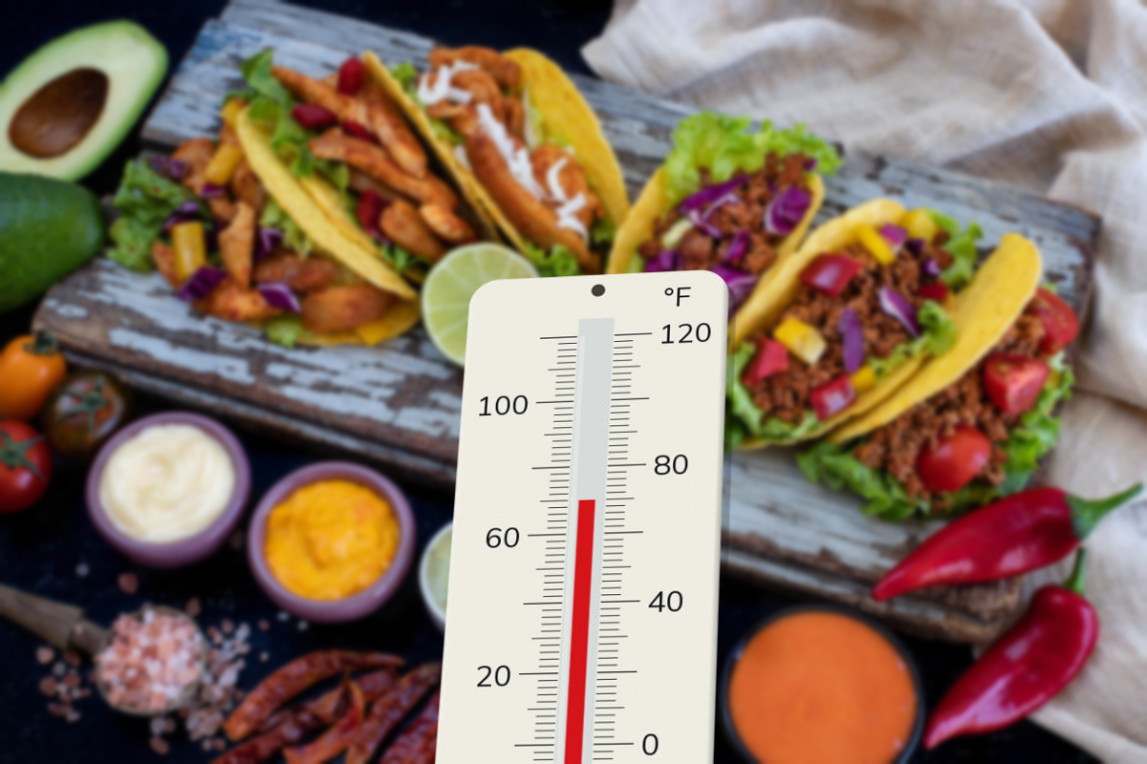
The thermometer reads 70 °F
